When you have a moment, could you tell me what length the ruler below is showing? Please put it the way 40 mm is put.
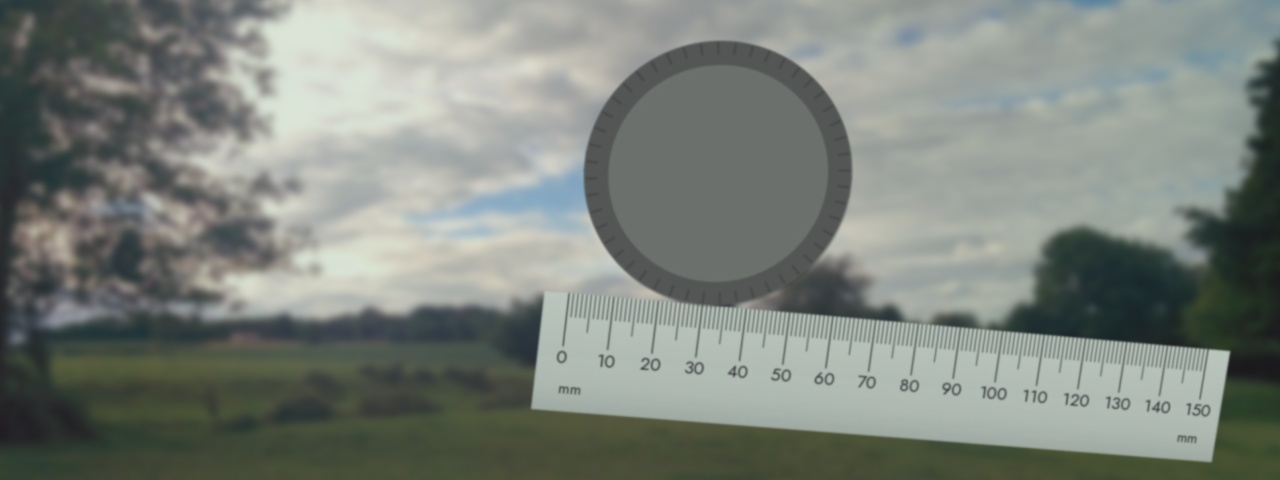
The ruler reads 60 mm
